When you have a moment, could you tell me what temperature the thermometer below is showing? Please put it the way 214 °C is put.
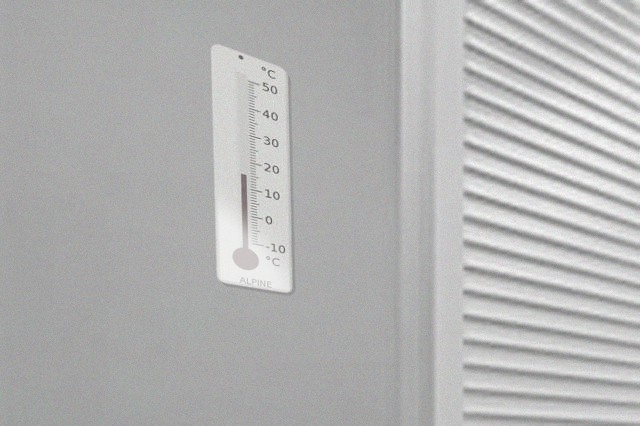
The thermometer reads 15 °C
